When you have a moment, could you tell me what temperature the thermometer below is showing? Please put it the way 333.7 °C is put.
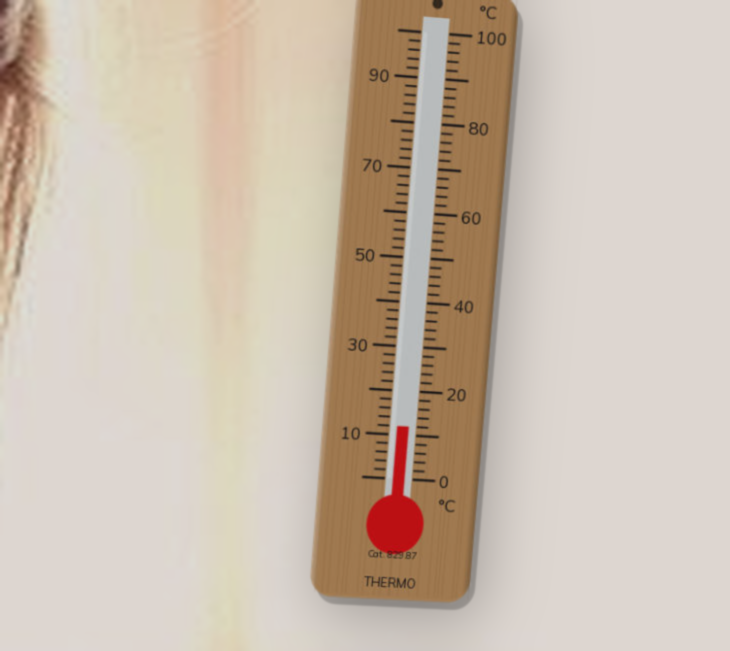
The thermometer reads 12 °C
